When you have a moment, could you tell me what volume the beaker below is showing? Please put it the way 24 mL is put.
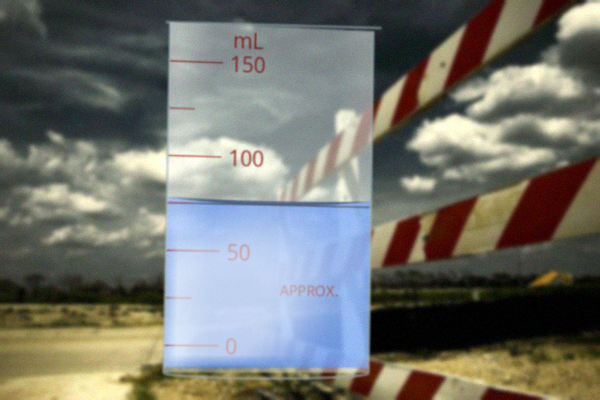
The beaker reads 75 mL
